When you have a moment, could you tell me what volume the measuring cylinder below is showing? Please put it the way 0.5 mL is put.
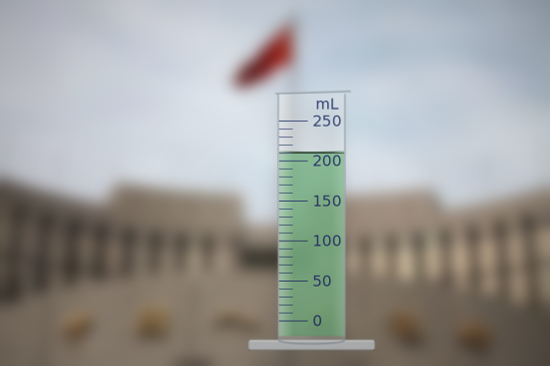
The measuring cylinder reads 210 mL
